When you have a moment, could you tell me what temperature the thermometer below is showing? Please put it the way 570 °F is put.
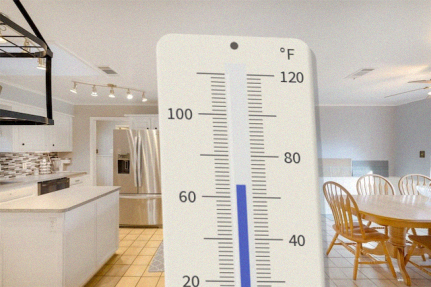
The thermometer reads 66 °F
